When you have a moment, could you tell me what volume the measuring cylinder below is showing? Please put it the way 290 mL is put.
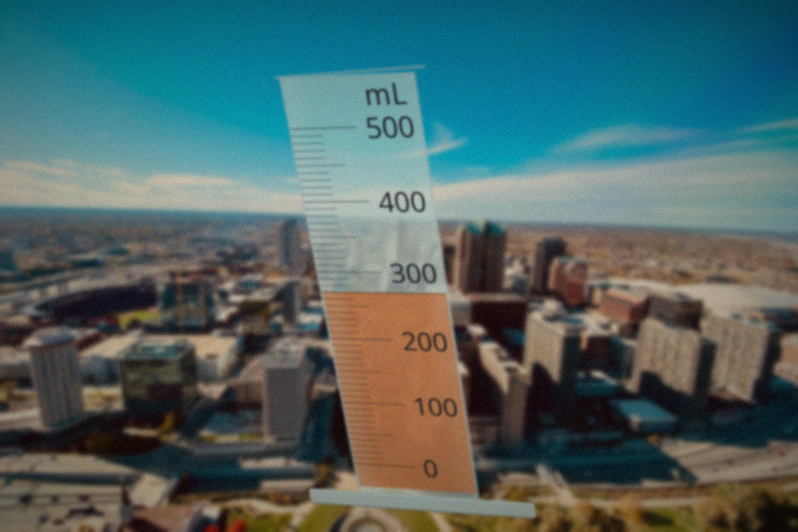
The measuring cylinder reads 270 mL
